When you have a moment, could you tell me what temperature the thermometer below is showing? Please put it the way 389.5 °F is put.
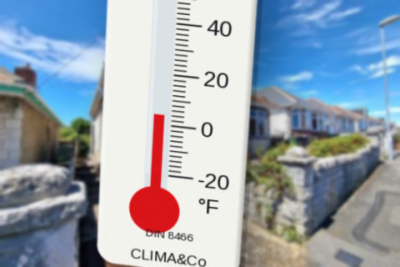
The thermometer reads 4 °F
